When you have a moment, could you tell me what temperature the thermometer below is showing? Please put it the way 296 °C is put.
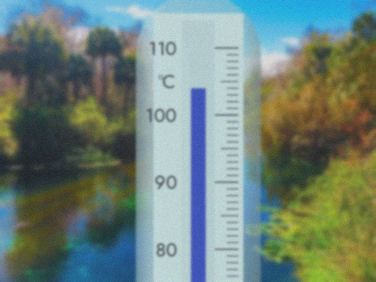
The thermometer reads 104 °C
